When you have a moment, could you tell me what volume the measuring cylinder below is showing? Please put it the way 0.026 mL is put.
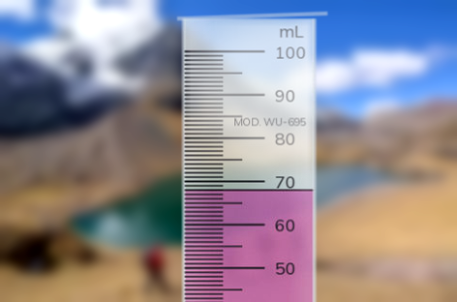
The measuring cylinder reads 68 mL
